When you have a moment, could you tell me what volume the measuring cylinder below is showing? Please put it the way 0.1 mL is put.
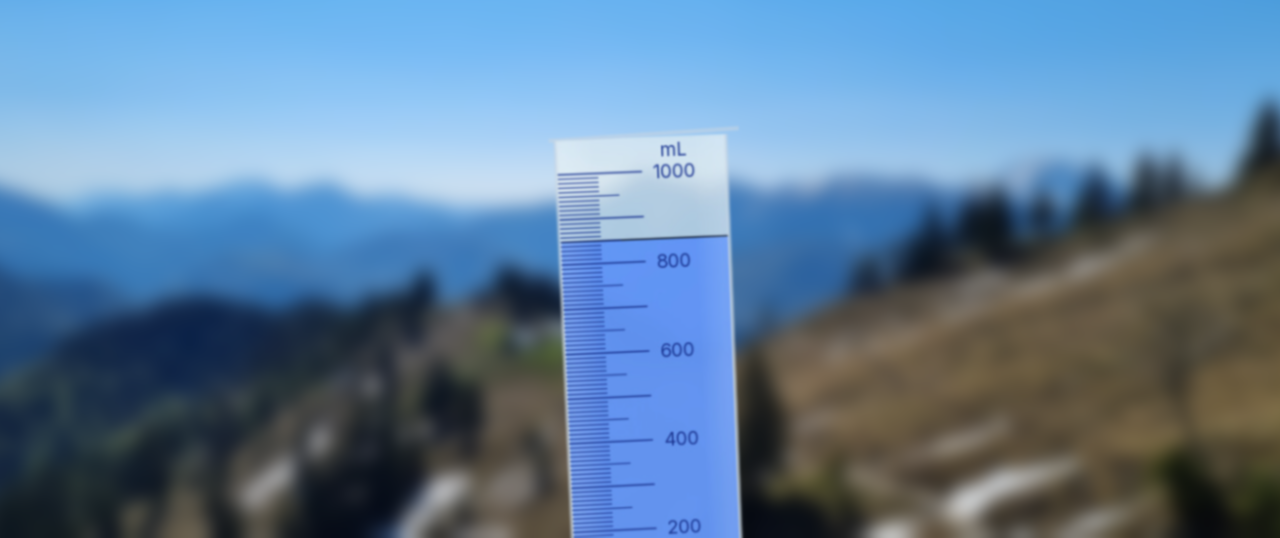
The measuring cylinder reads 850 mL
